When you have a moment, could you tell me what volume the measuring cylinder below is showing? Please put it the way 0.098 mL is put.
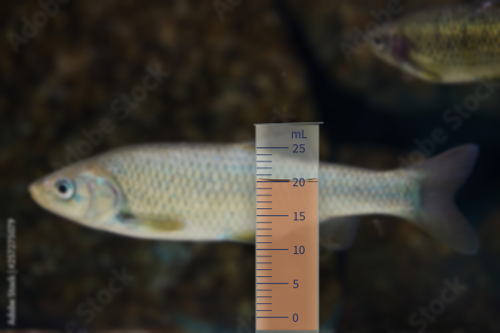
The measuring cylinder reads 20 mL
